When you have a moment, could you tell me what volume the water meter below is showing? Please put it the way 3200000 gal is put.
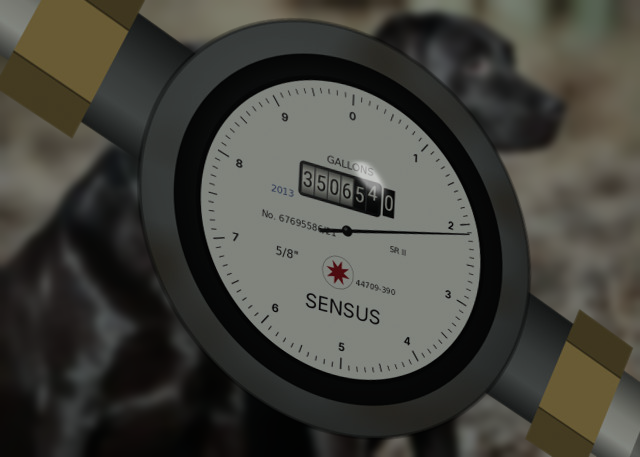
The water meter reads 3506542.1 gal
